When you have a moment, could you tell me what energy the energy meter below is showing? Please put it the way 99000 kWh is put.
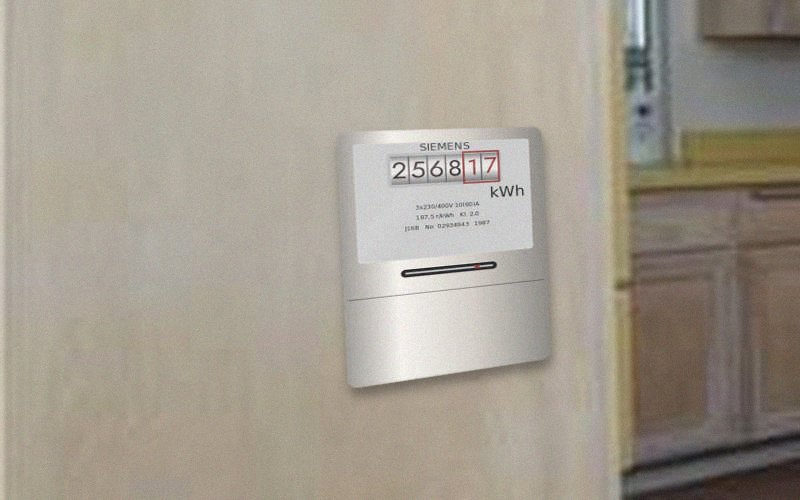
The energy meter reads 2568.17 kWh
